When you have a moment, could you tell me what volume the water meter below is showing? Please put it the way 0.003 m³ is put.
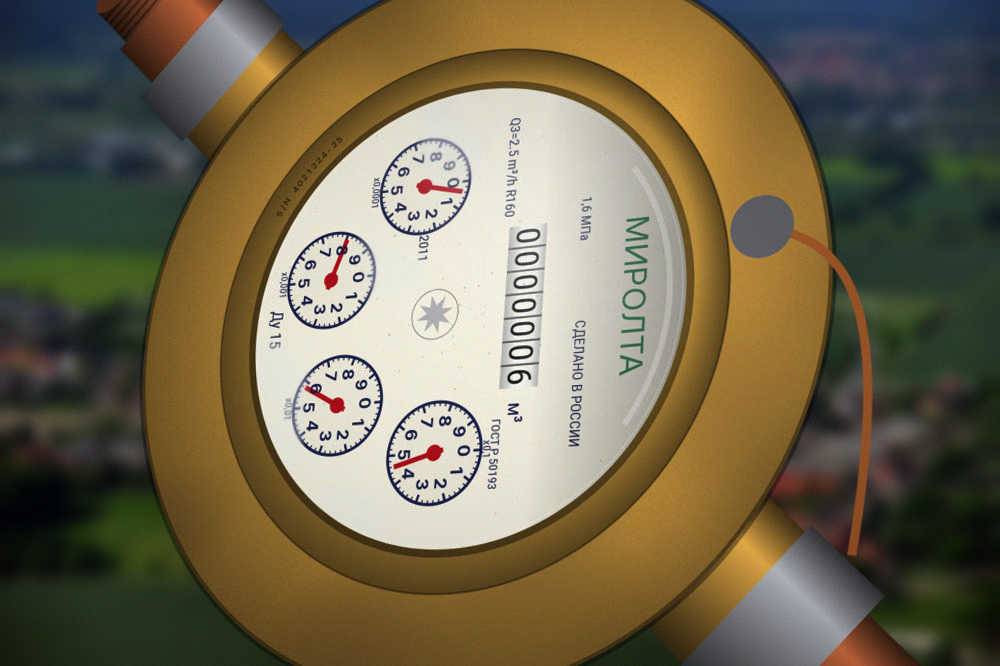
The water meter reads 6.4580 m³
